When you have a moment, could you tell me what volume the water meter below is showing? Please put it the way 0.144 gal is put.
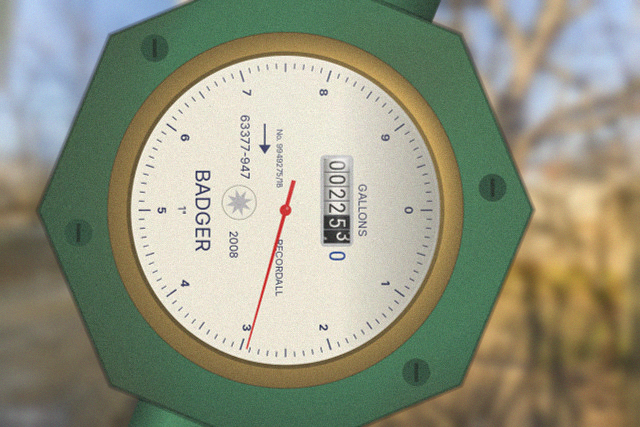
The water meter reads 22532.9 gal
